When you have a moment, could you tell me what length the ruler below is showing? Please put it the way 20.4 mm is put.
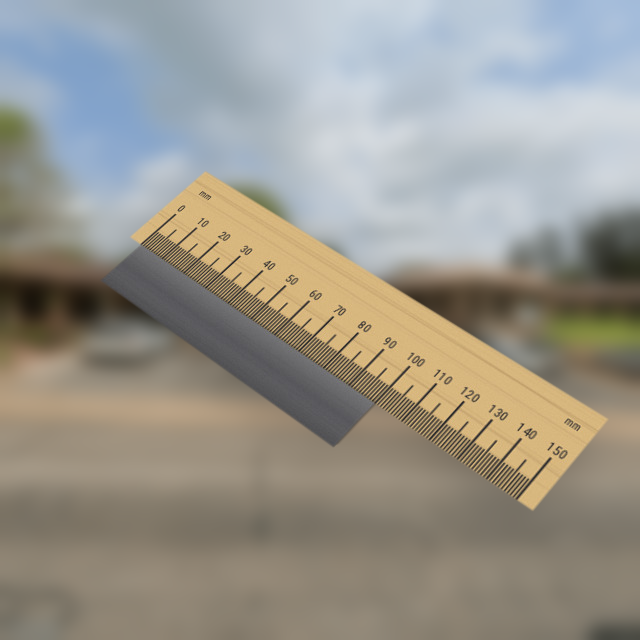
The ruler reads 100 mm
